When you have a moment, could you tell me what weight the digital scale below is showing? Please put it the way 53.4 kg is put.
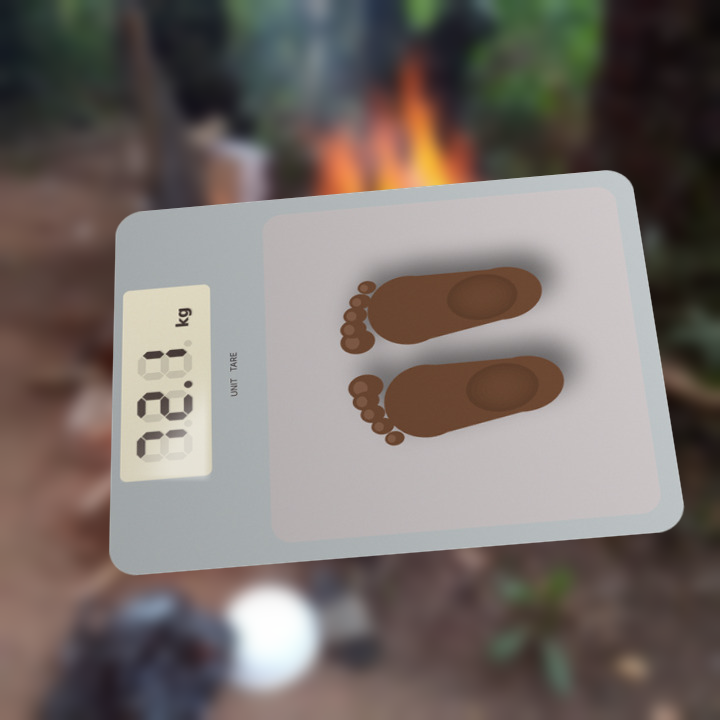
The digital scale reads 72.1 kg
